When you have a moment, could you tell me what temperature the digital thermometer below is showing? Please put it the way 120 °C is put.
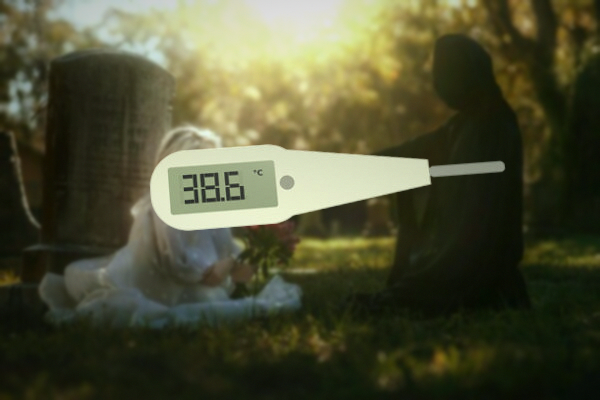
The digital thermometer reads 38.6 °C
